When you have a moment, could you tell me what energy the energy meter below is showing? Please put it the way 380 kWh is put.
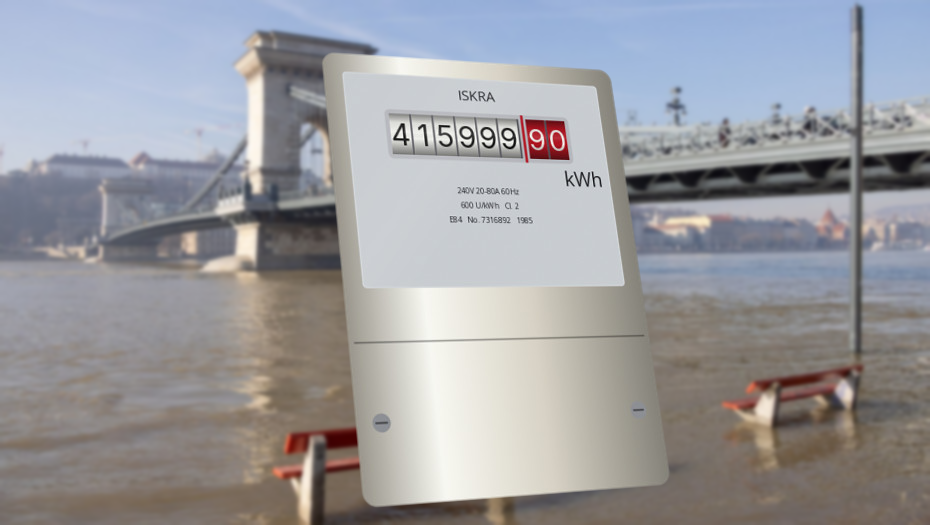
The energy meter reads 415999.90 kWh
